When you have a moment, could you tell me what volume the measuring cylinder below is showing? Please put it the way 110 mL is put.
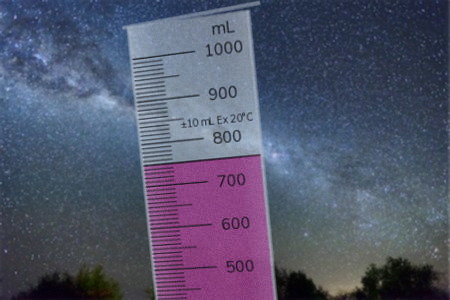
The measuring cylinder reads 750 mL
